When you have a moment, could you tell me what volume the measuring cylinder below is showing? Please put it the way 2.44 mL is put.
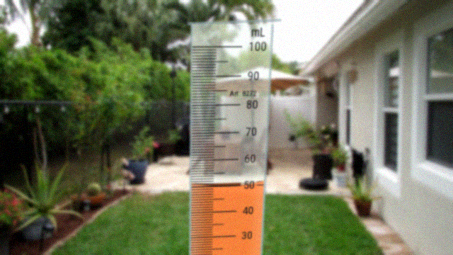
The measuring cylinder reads 50 mL
